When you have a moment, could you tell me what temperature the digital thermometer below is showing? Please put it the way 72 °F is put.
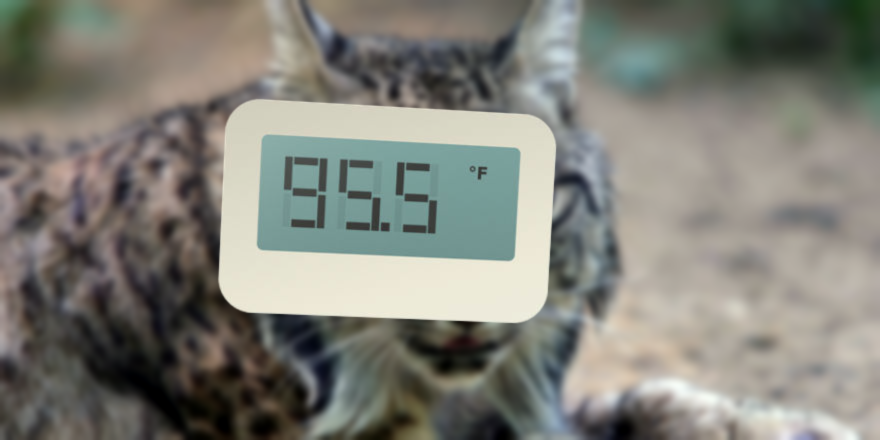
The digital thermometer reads 95.5 °F
